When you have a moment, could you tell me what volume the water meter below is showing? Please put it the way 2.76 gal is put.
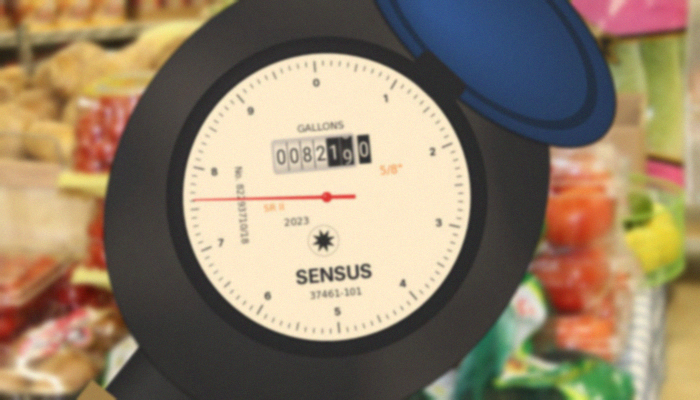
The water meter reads 82187.6 gal
